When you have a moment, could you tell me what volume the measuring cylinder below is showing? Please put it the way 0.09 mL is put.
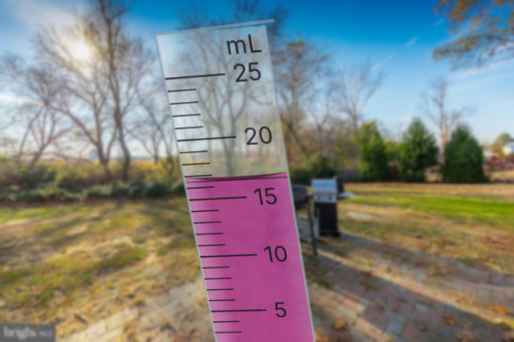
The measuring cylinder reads 16.5 mL
